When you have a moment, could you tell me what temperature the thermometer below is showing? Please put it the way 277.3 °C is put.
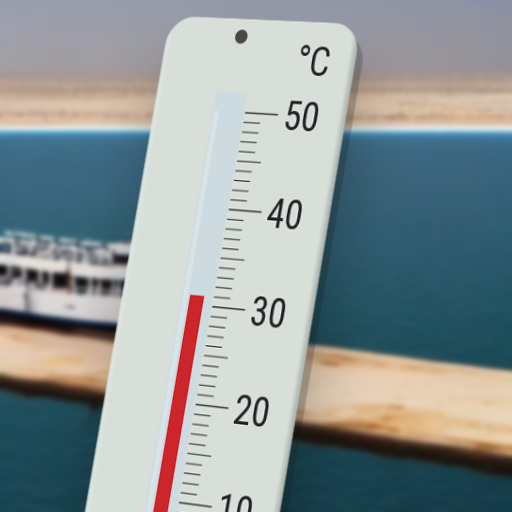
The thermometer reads 31 °C
